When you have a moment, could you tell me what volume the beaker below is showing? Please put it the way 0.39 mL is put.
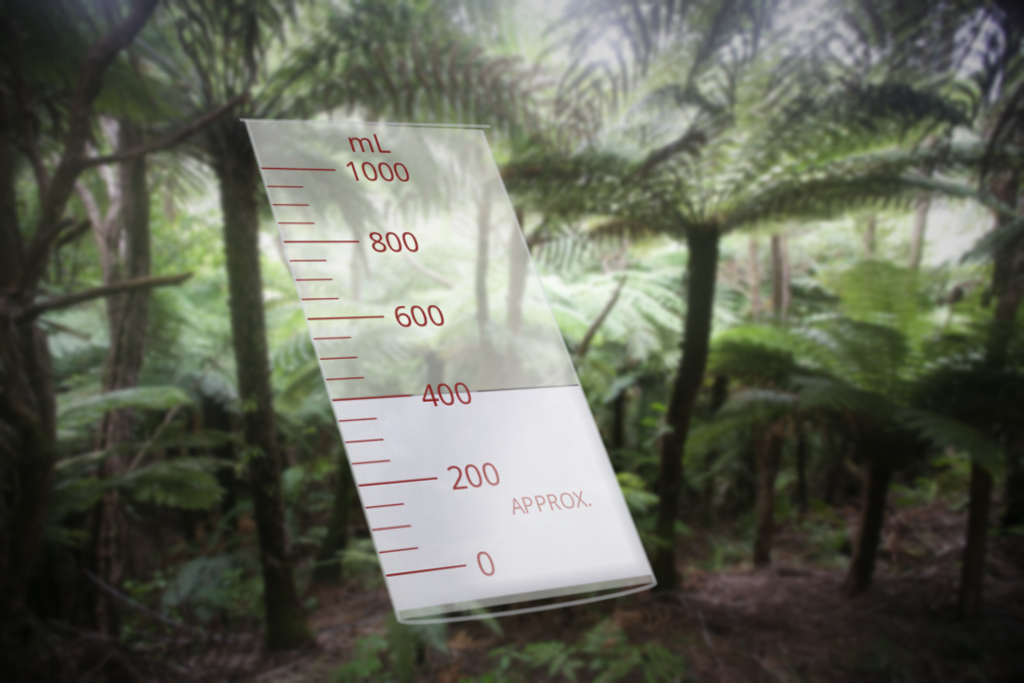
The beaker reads 400 mL
